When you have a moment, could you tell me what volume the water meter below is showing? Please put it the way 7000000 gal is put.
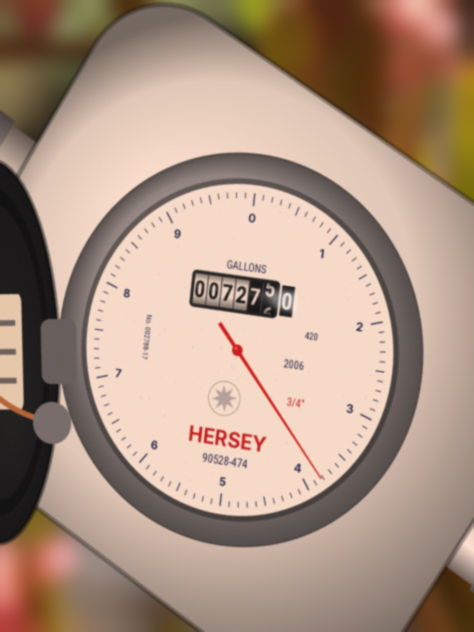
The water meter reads 72753.8 gal
